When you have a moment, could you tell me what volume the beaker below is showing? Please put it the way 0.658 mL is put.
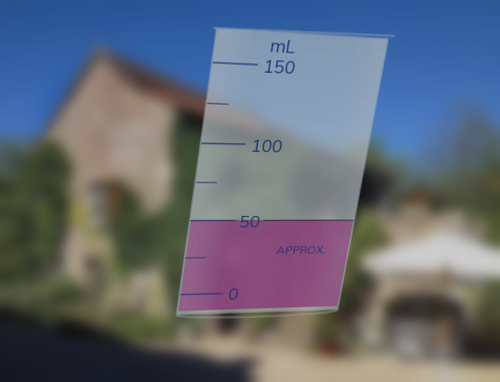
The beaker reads 50 mL
